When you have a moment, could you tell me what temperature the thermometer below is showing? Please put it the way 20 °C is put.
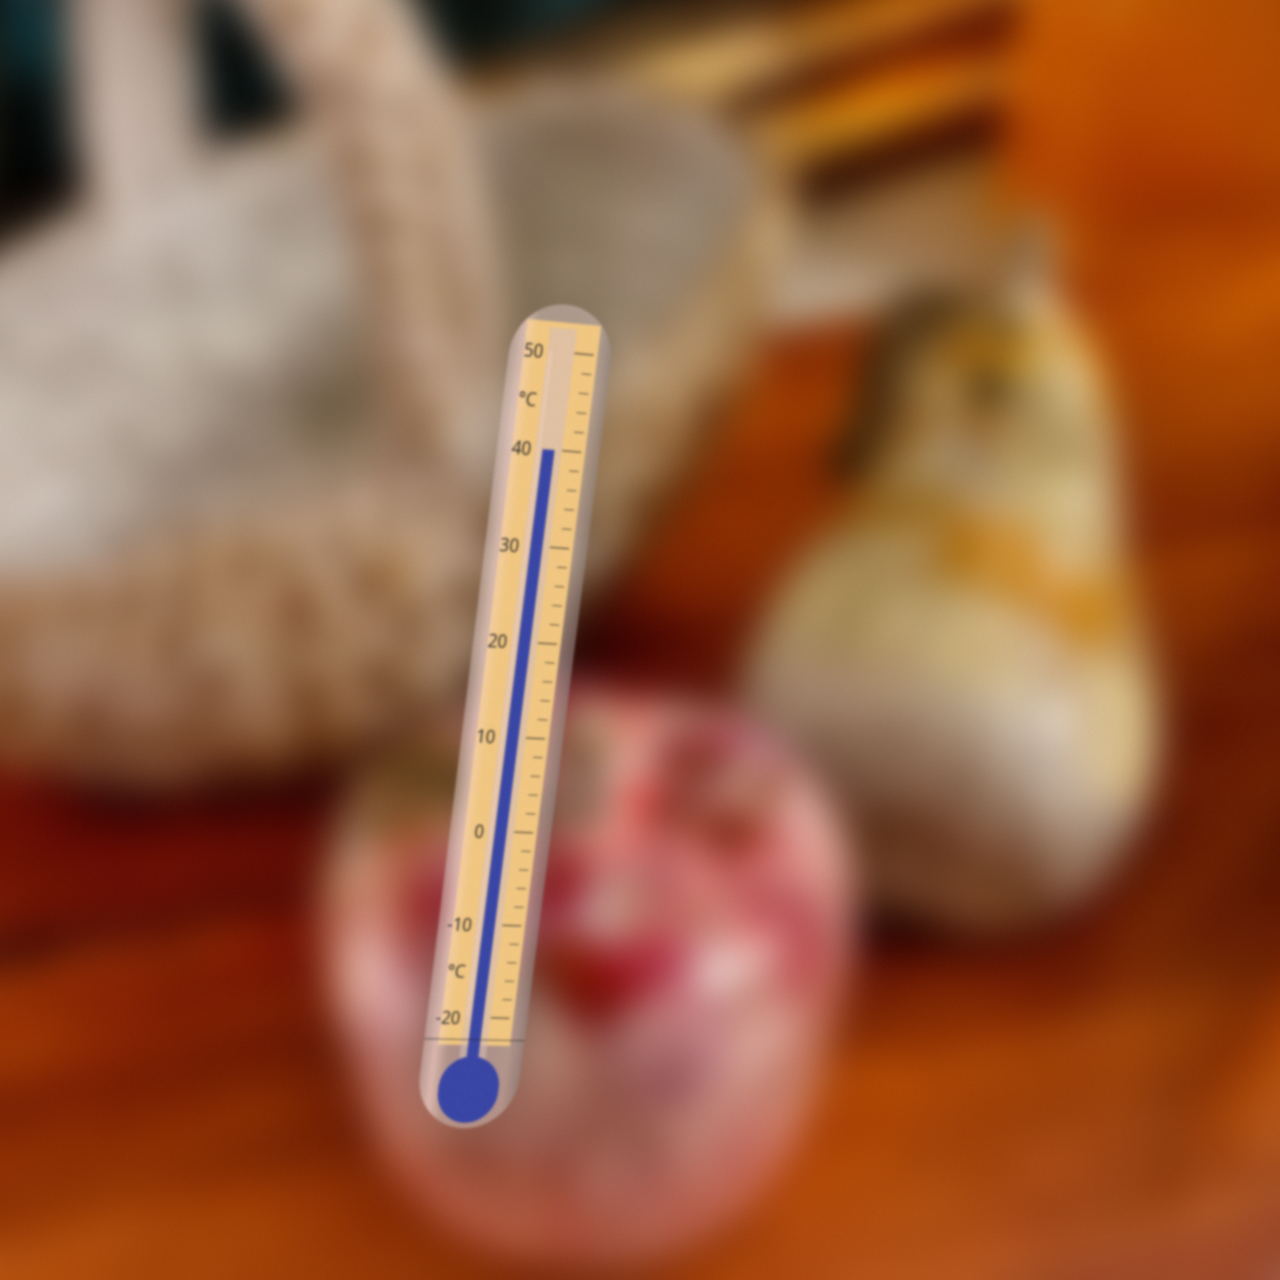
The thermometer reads 40 °C
